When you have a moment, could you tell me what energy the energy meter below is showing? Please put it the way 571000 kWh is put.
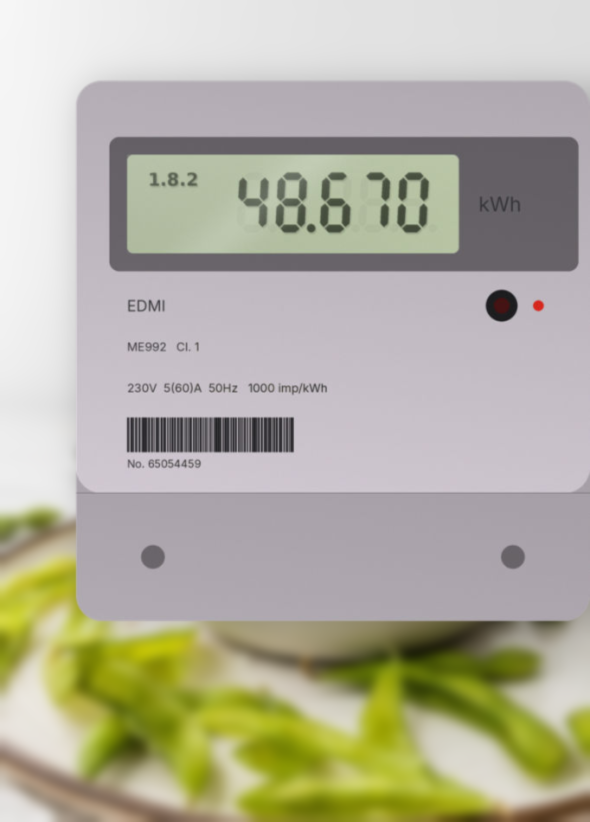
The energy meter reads 48.670 kWh
